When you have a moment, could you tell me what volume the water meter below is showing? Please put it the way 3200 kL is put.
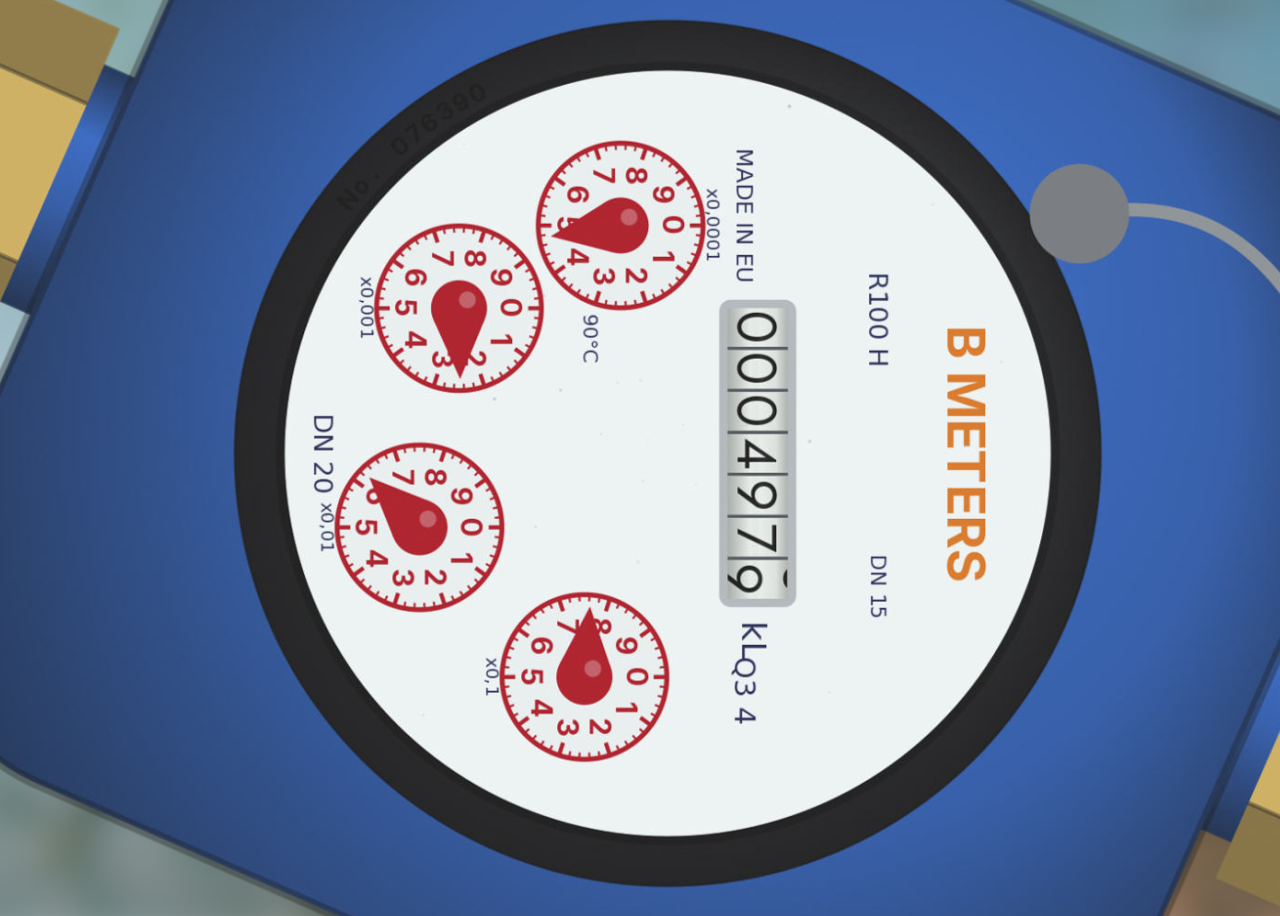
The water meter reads 4978.7624 kL
